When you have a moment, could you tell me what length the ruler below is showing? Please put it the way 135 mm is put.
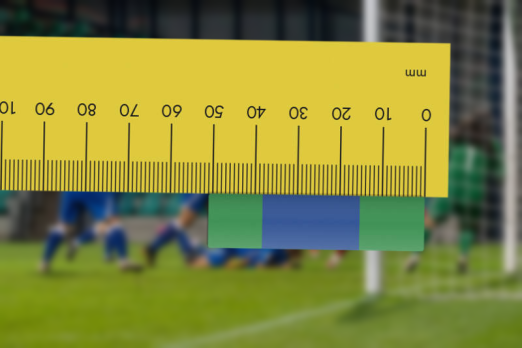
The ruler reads 51 mm
